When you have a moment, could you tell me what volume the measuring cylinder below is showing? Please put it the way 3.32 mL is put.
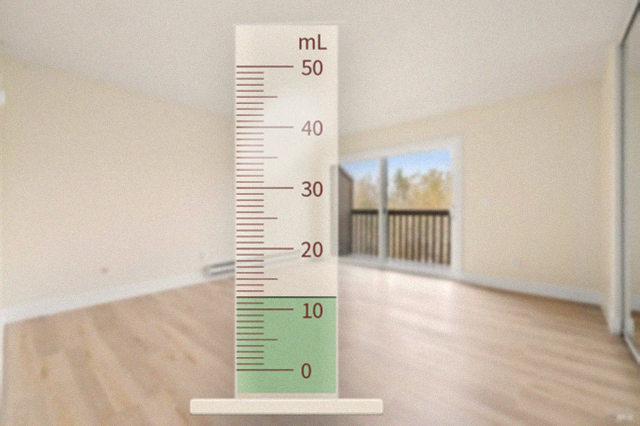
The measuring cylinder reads 12 mL
